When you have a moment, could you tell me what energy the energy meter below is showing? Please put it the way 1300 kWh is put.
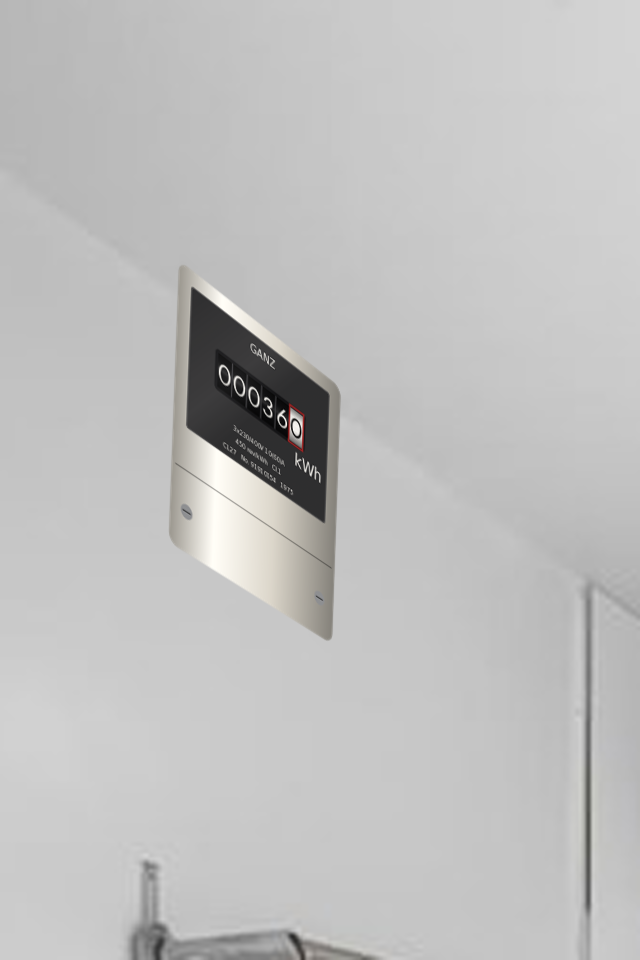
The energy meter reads 36.0 kWh
